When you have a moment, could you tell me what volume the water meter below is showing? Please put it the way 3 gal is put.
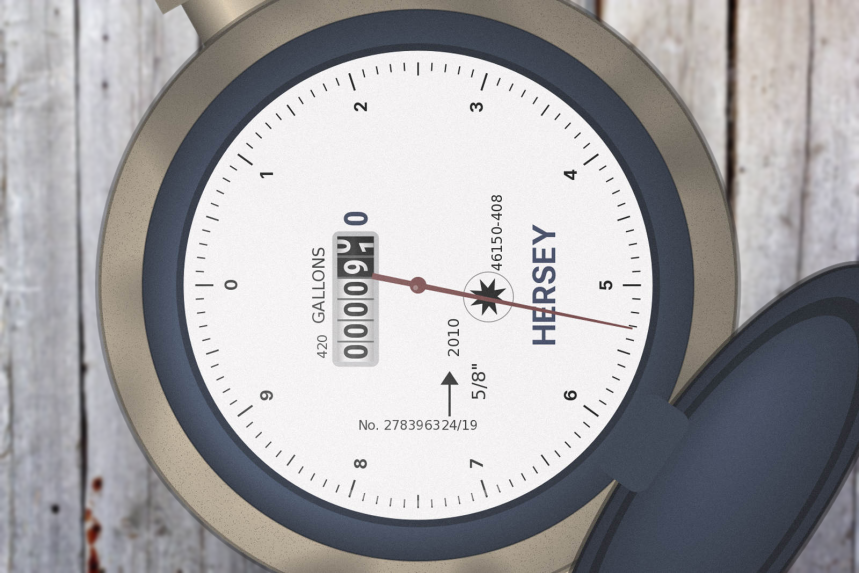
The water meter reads 905.3 gal
